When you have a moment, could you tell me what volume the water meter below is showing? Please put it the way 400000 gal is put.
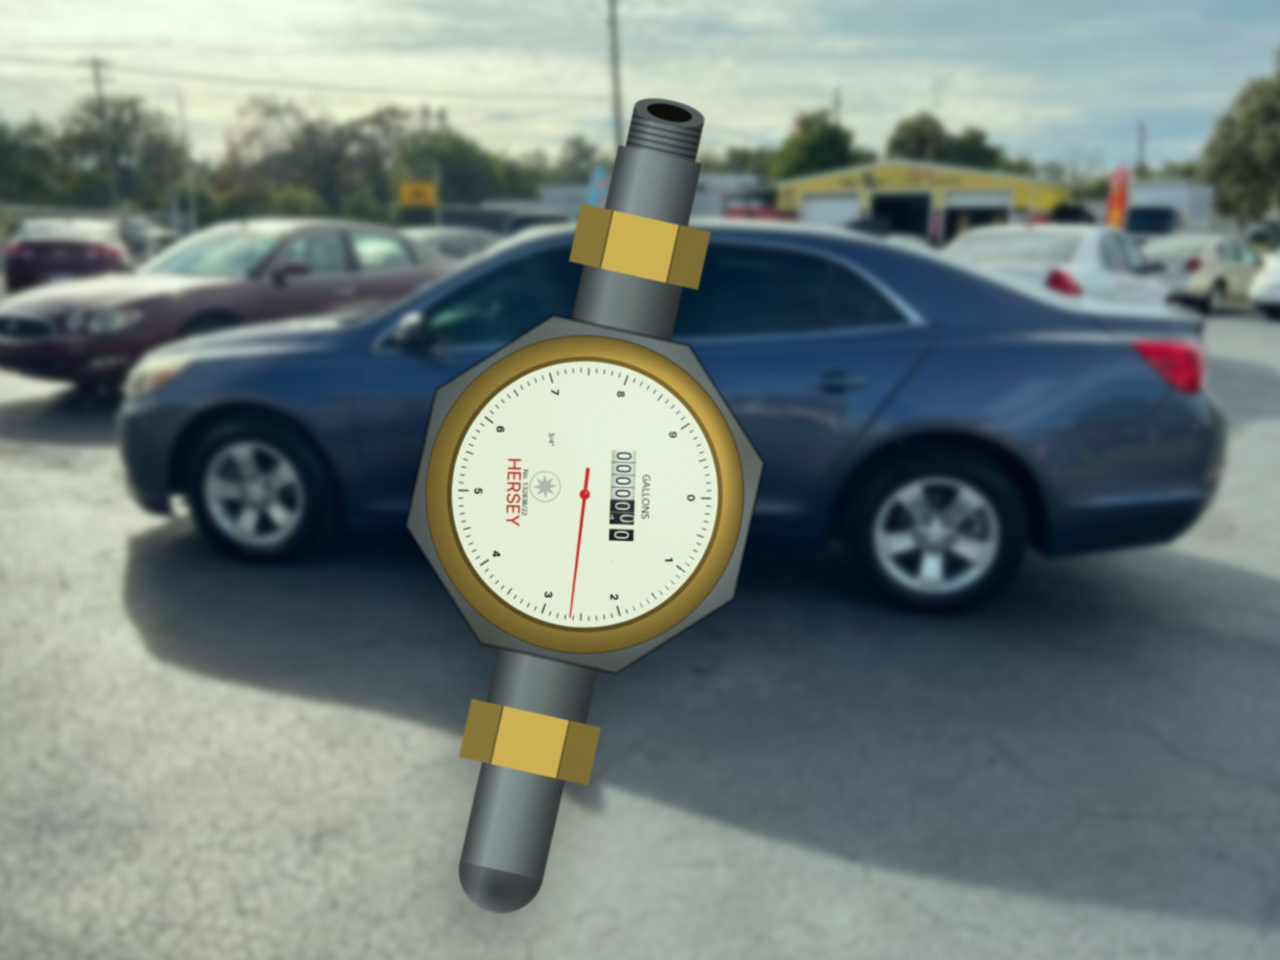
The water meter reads 2.6 gal
